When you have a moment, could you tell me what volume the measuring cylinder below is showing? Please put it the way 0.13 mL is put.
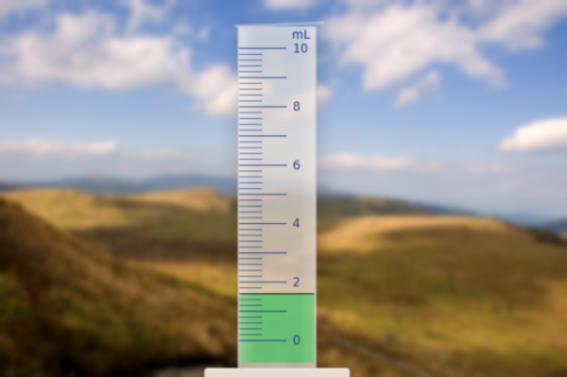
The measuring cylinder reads 1.6 mL
